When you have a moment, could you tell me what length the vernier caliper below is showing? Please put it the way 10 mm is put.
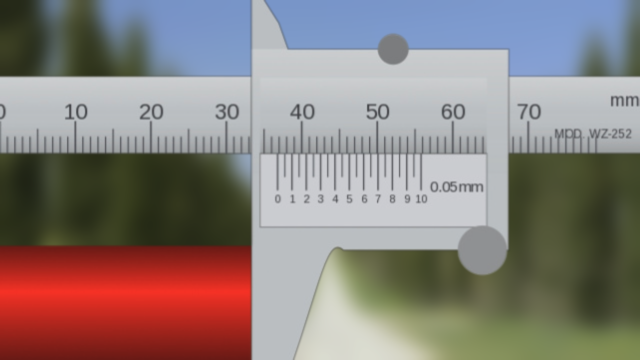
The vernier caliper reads 36.8 mm
